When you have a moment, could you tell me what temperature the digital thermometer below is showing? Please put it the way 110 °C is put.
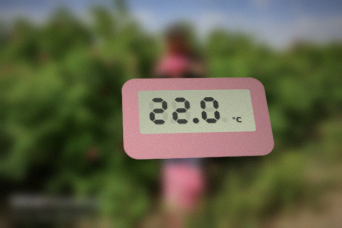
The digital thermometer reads 22.0 °C
